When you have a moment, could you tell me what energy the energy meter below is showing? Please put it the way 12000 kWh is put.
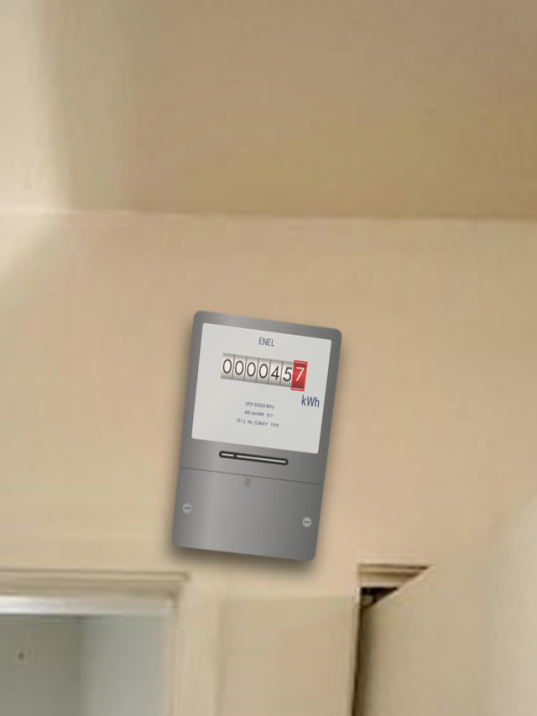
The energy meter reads 45.7 kWh
